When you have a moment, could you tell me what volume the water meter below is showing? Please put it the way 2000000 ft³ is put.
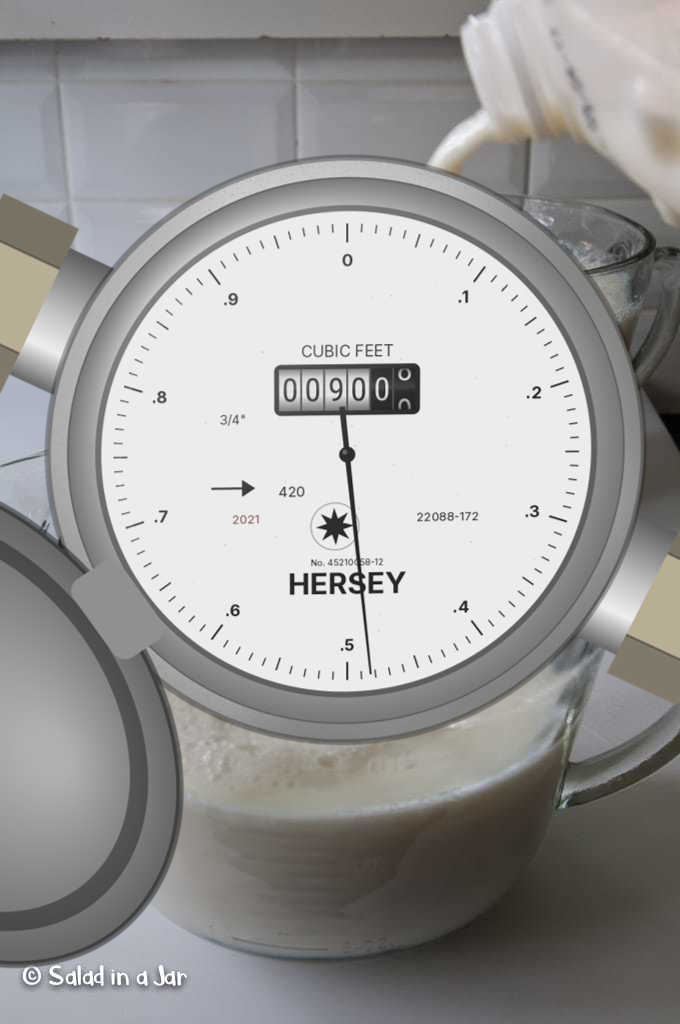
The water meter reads 9008.48 ft³
